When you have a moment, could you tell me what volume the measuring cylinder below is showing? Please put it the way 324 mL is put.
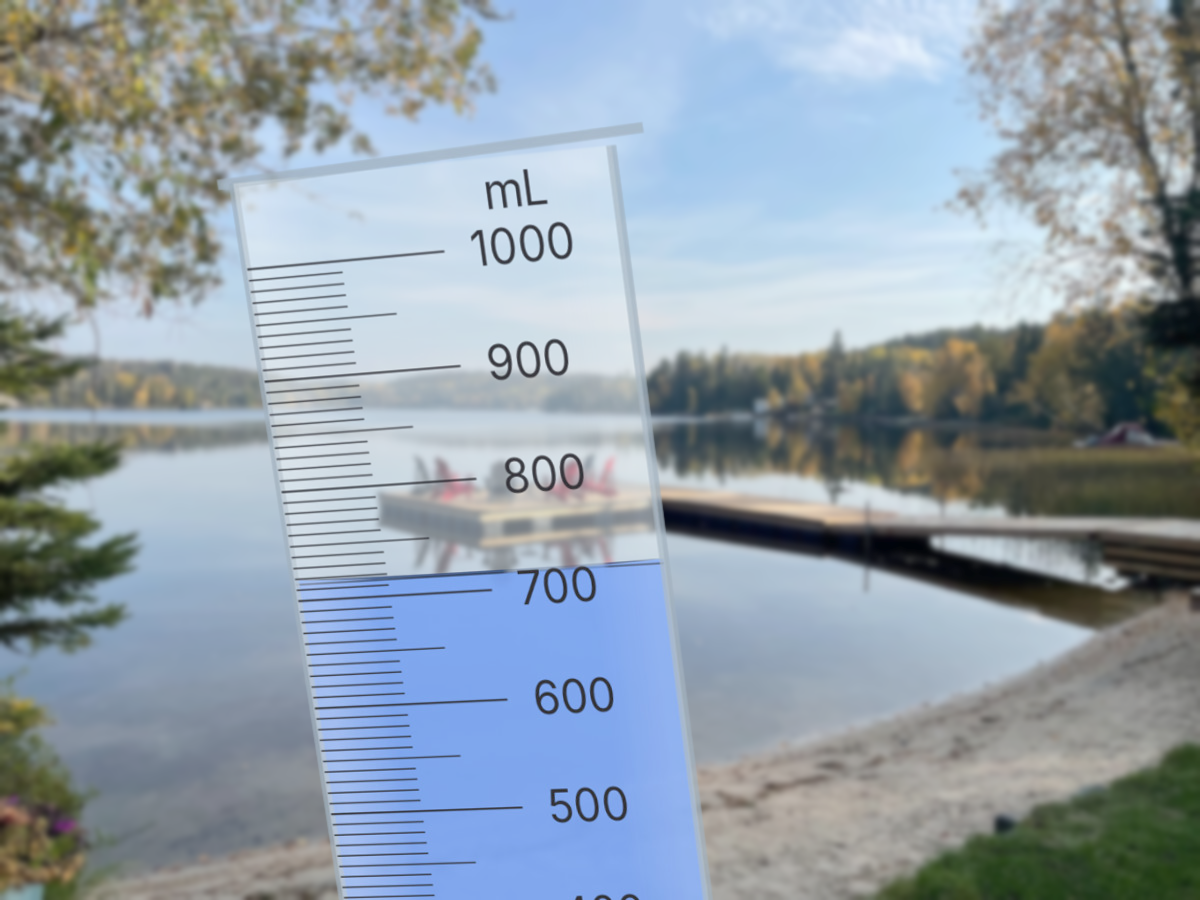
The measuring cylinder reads 715 mL
